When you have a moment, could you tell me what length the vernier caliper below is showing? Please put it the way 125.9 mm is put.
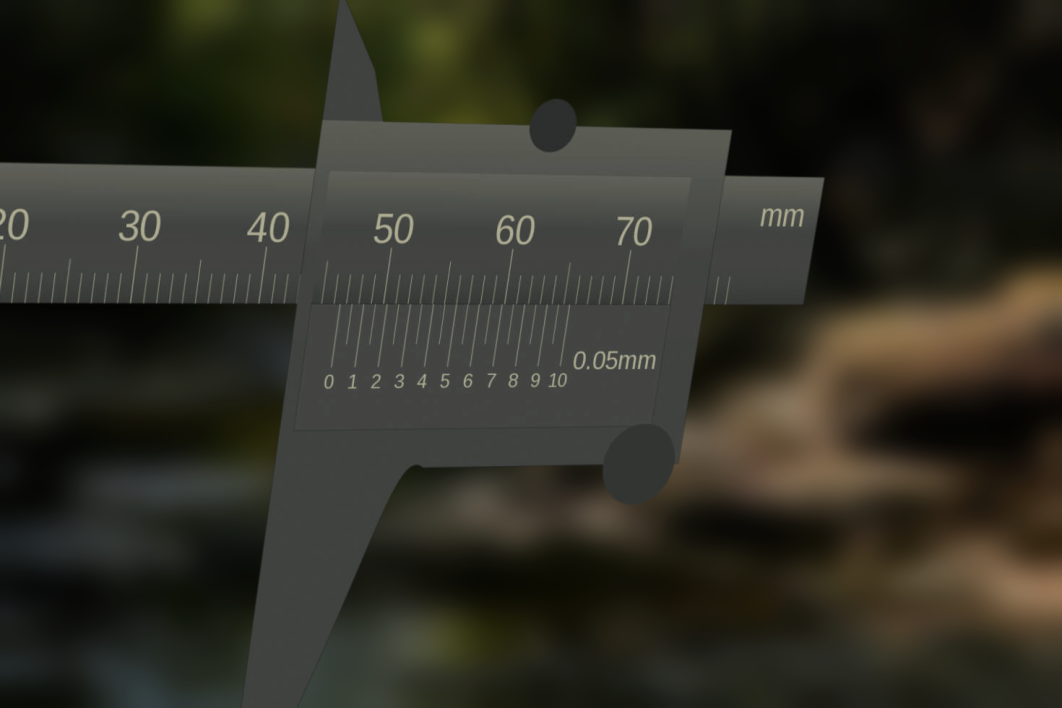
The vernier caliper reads 46.5 mm
